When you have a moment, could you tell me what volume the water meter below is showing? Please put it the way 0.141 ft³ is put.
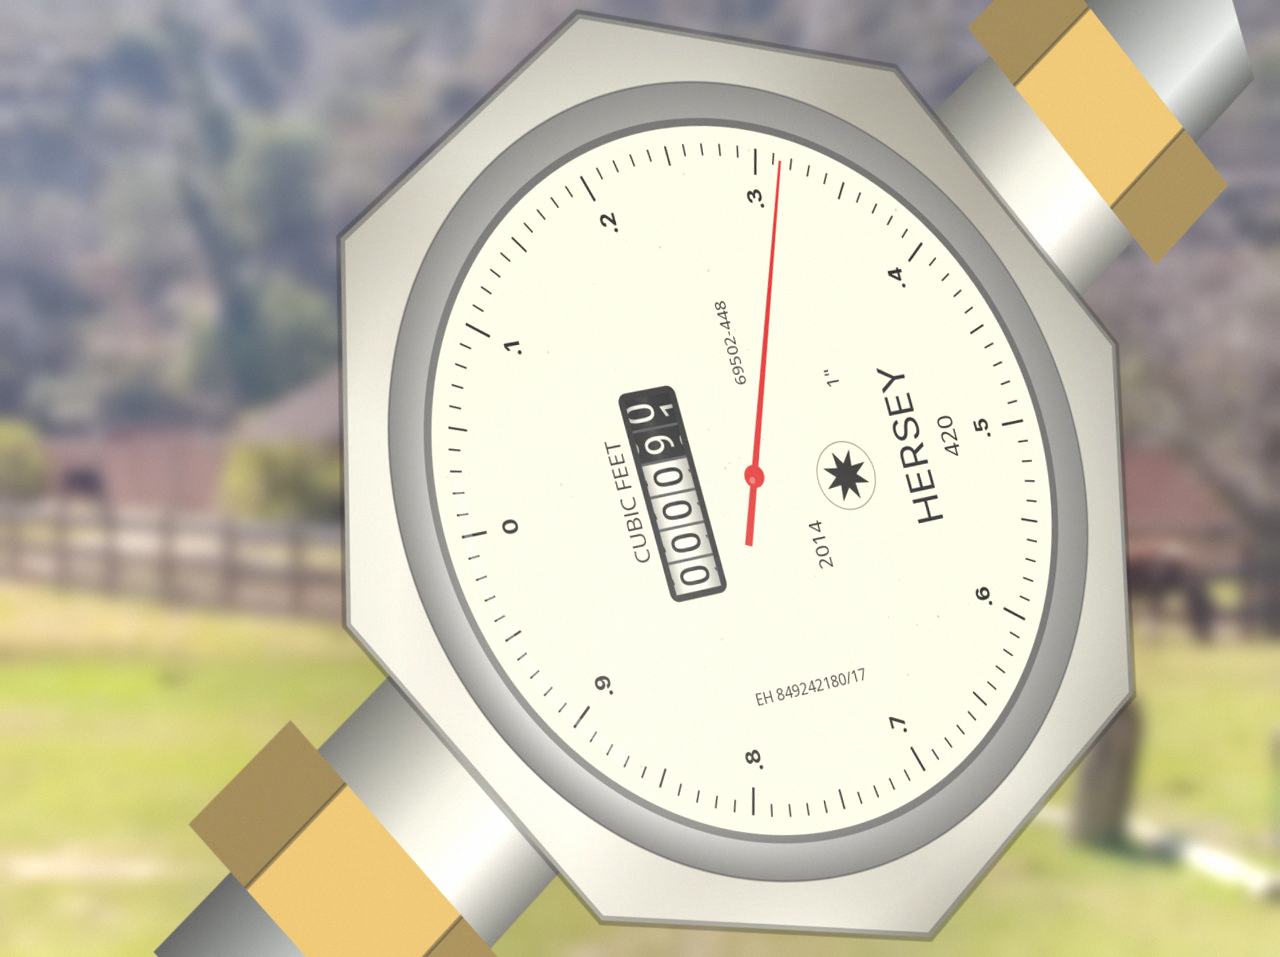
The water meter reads 90.31 ft³
